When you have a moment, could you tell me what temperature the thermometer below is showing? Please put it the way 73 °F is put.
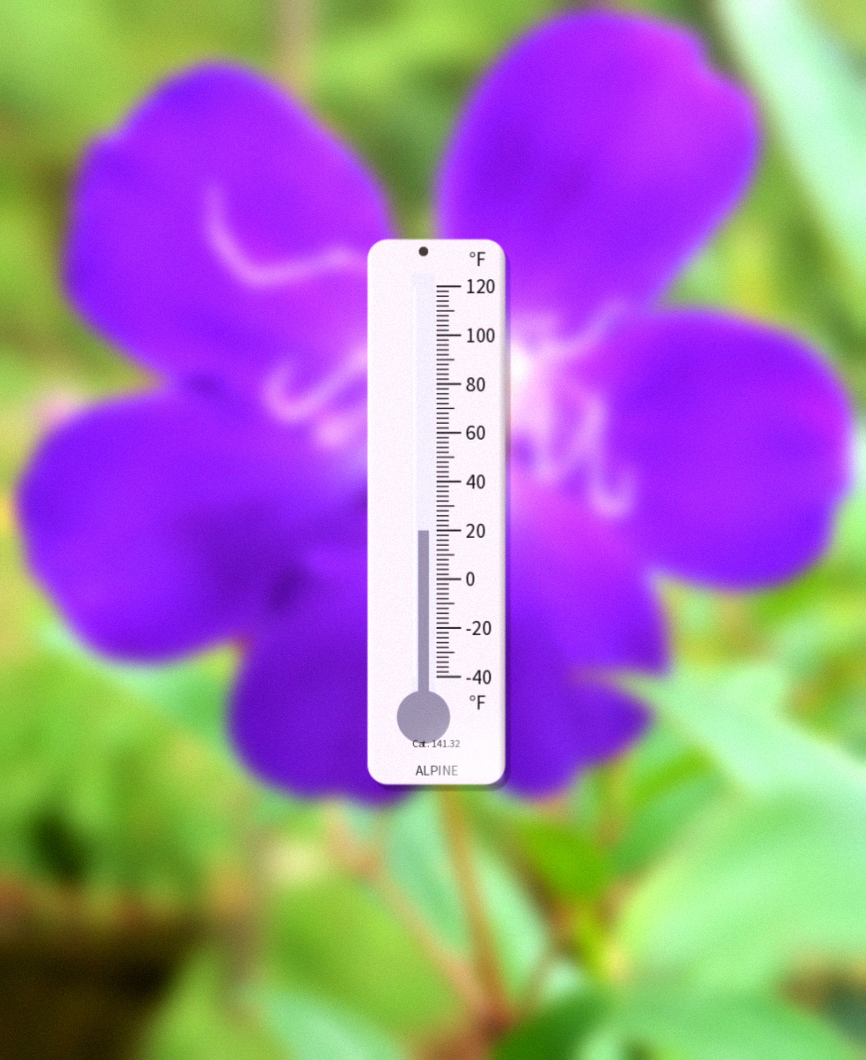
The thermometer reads 20 °F
